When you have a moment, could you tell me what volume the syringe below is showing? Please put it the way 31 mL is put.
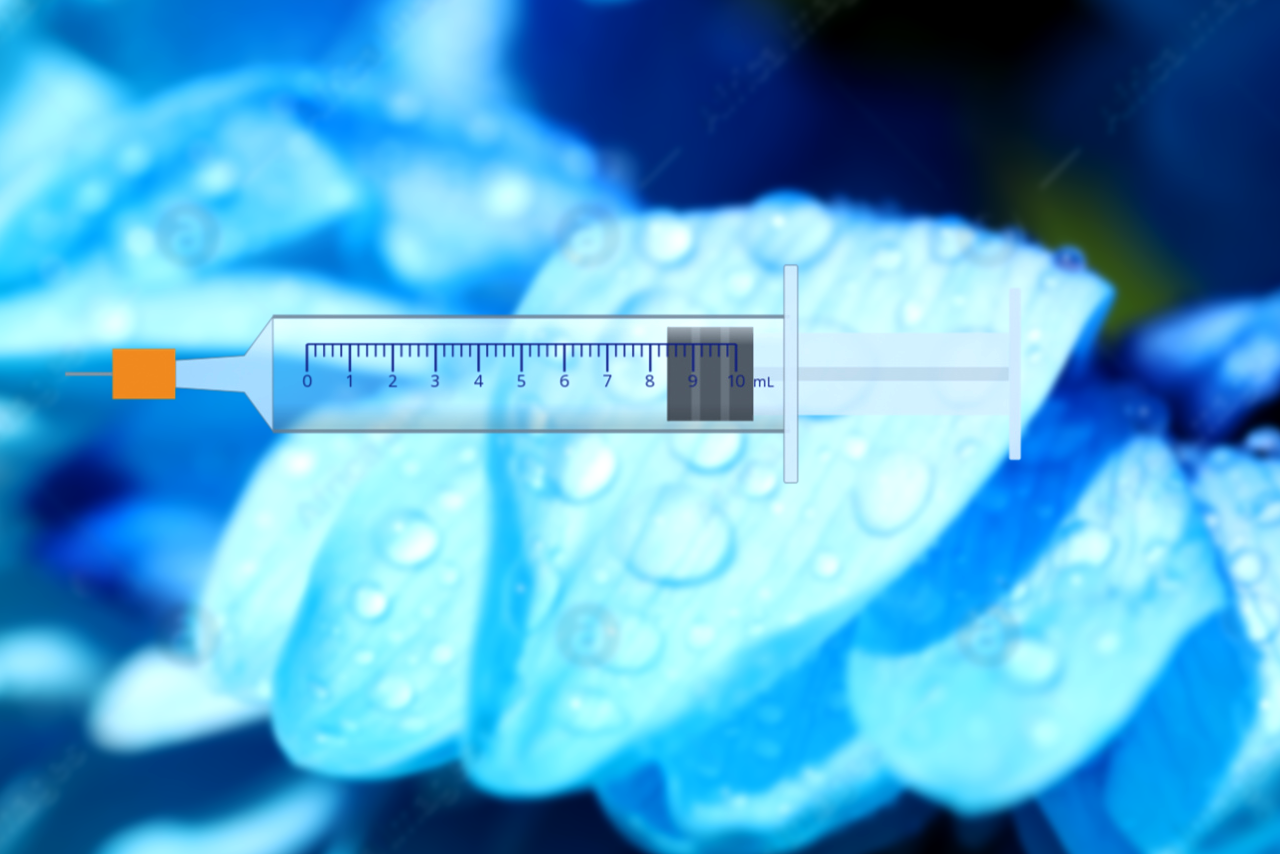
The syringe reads 8.4 mL
